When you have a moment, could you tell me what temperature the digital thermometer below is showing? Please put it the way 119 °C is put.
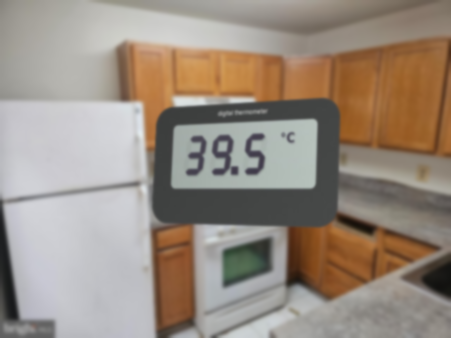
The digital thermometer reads 39.5 °C
